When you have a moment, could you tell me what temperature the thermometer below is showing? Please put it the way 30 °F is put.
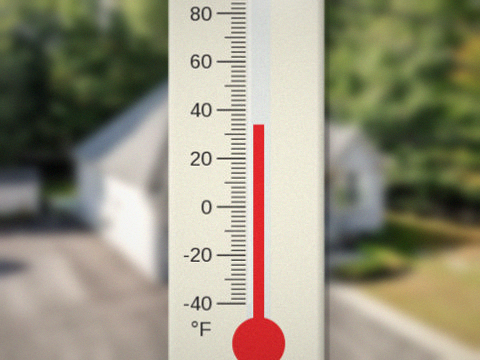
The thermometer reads 34 °F
